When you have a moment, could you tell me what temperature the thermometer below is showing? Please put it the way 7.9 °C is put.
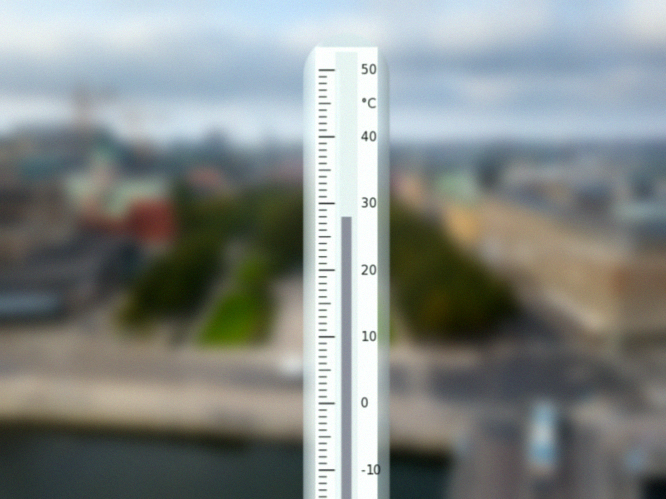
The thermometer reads 28 °C
